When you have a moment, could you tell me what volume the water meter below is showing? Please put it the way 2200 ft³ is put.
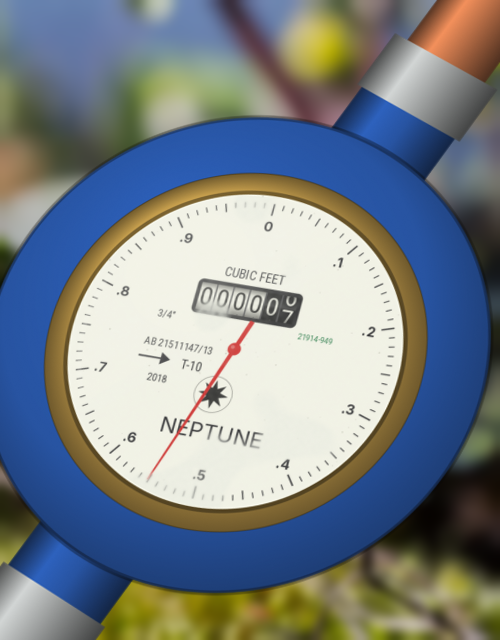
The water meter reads 6.55 ft³
